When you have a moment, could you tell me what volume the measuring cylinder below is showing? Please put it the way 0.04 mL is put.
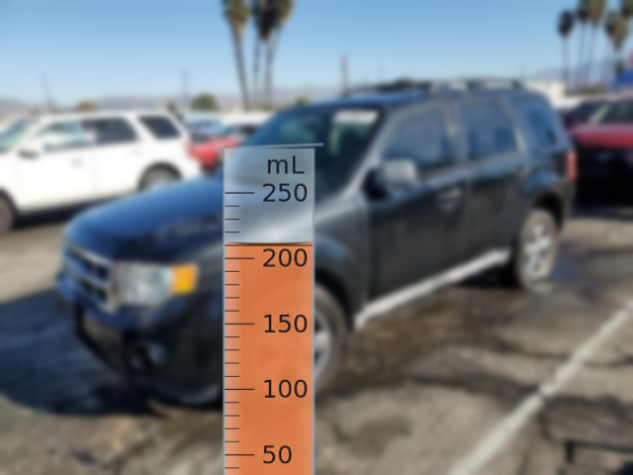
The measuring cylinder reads 210 mL
